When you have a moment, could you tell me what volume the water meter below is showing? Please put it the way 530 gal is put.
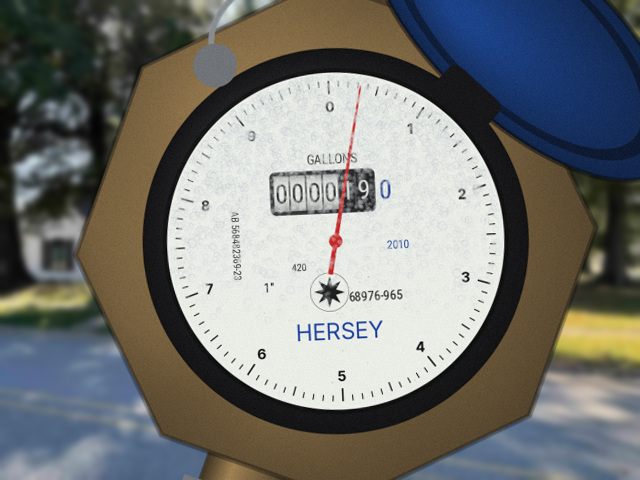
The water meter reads 190.3 gal
